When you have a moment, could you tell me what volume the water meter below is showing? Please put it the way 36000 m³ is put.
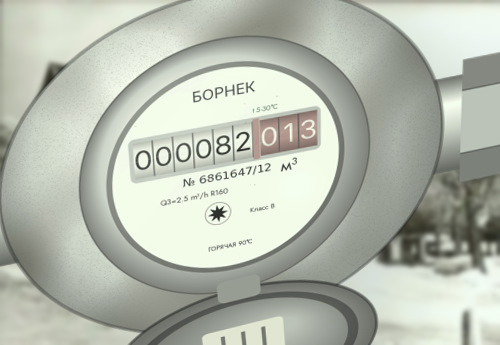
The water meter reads 82.013 m³
